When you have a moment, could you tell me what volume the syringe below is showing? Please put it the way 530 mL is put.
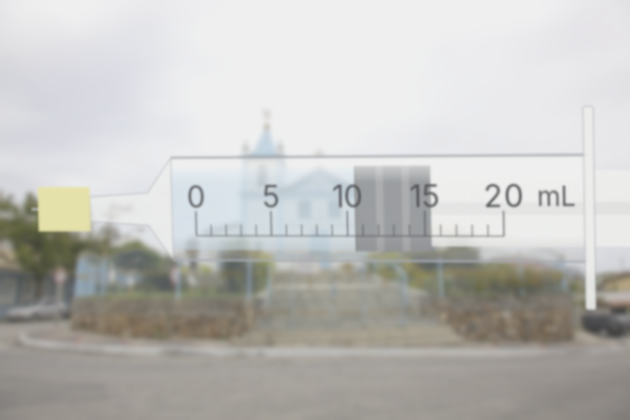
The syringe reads 10.5 mL
